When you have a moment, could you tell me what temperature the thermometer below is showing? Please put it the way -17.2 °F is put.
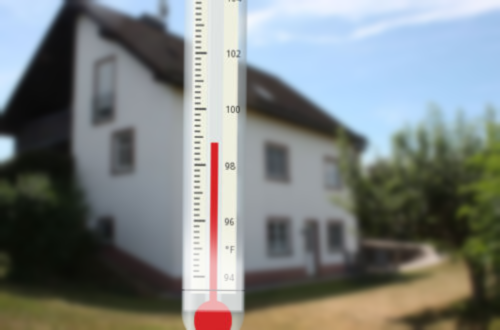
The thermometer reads 98.8 °F
